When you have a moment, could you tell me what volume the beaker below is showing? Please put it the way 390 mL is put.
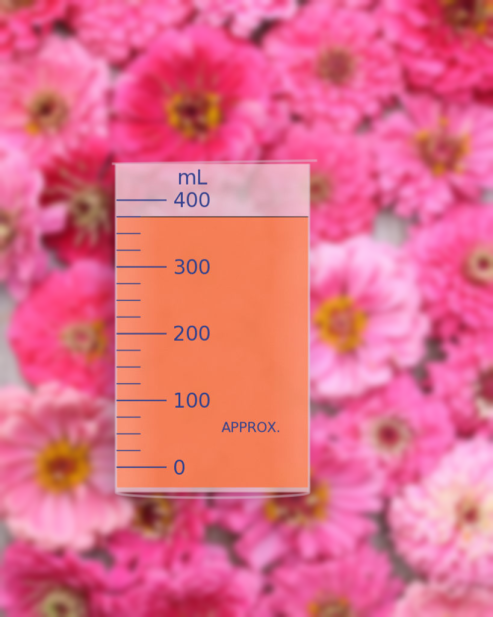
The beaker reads 375 mL
